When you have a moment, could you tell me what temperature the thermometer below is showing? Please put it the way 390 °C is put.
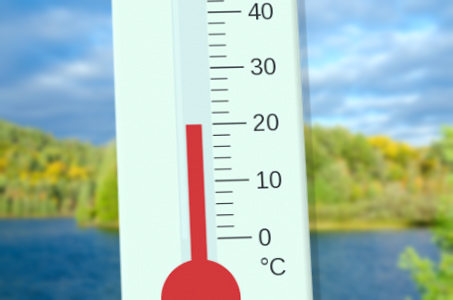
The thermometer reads 20 °C
